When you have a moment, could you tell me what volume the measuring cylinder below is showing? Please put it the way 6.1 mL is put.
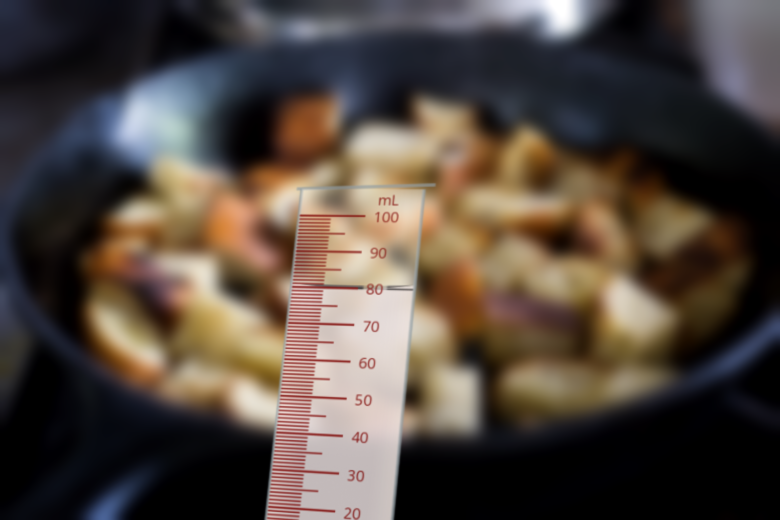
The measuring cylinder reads 80 mL
